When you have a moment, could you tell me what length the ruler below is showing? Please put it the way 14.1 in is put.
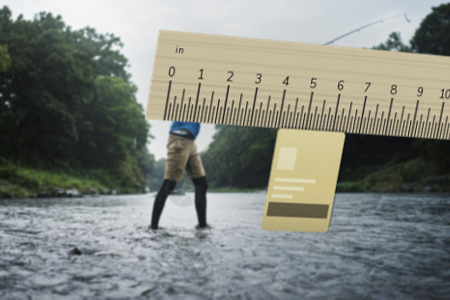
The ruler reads 2.5 in
